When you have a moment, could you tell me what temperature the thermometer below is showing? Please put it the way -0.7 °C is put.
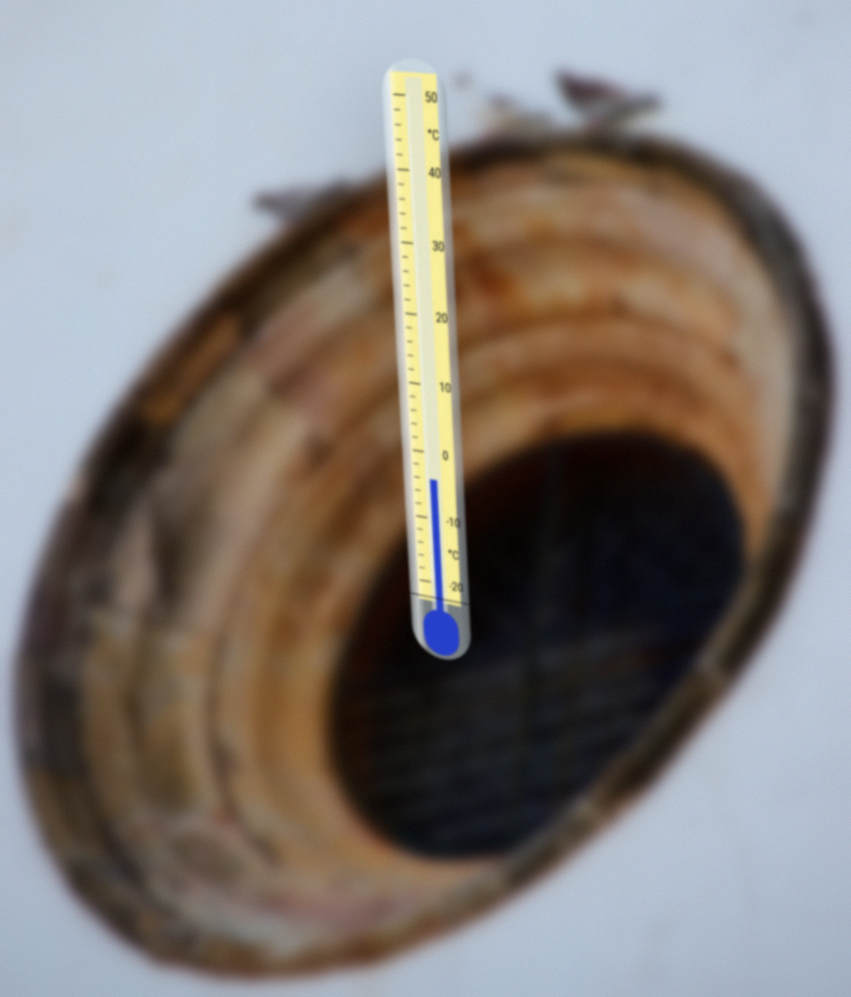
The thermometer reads -4 °C
